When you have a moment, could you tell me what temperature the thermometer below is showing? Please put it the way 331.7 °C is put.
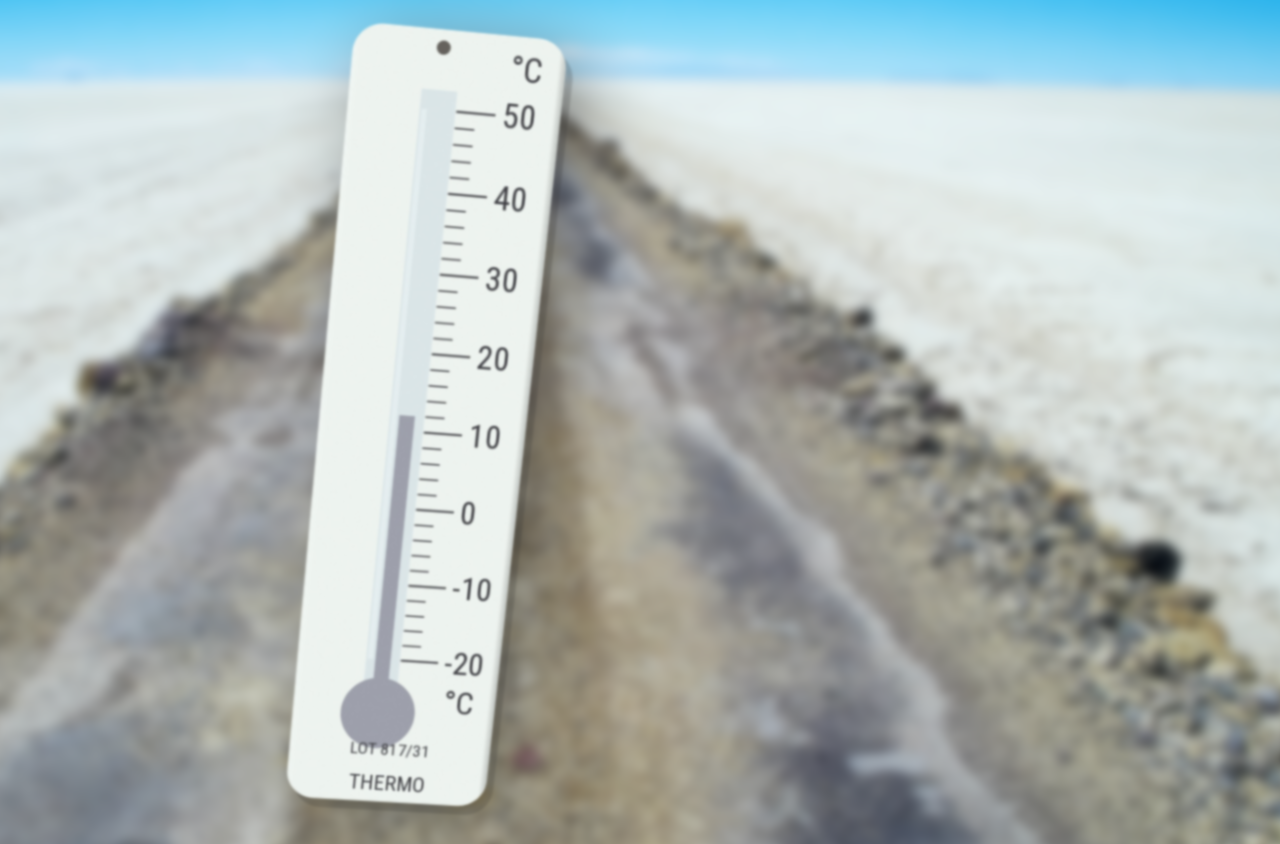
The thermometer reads 12 °C
